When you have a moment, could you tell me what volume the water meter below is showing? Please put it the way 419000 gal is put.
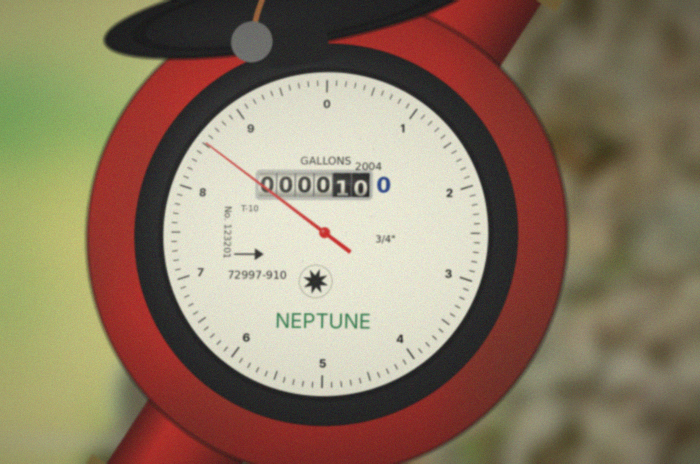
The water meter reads 98.5 gal
